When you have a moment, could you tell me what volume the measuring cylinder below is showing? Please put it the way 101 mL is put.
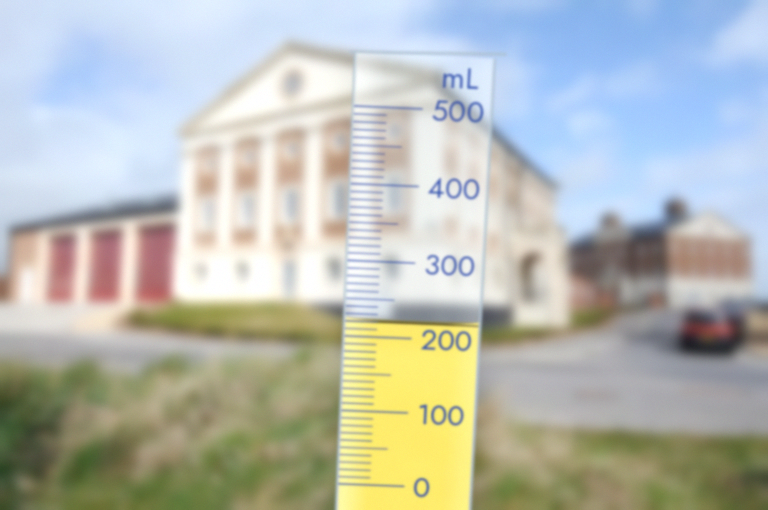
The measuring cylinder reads 220 mL
